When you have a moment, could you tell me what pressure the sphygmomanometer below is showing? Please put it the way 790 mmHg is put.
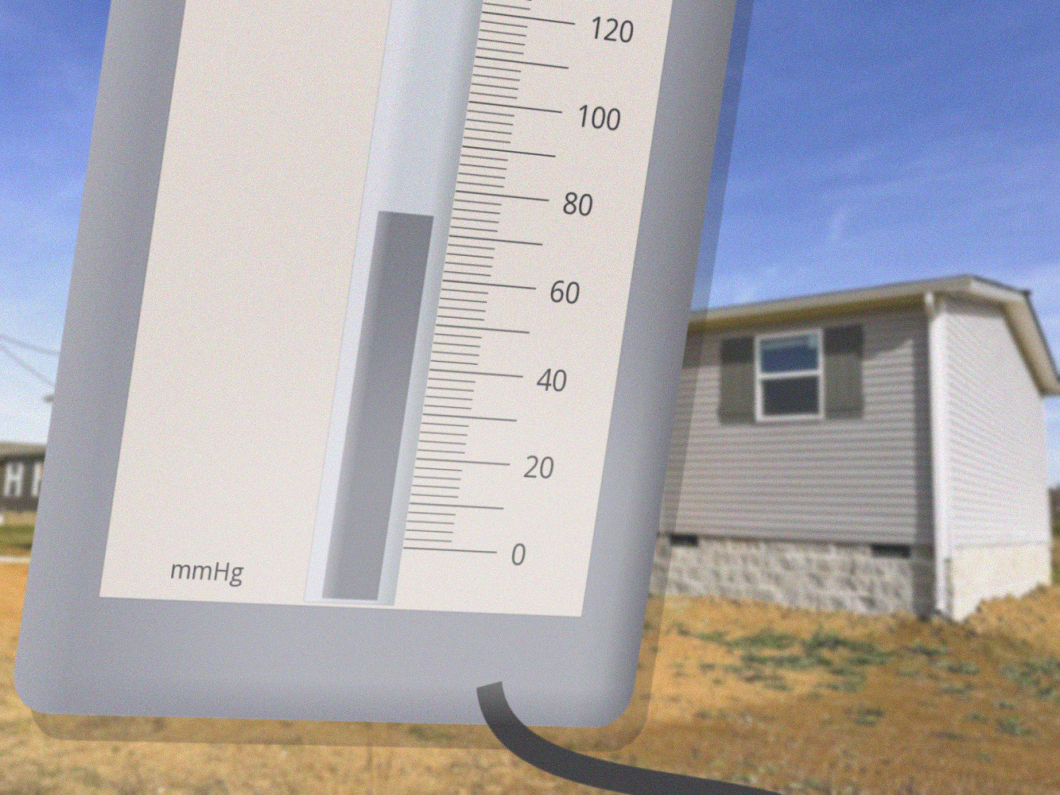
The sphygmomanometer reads 74 mmHg
